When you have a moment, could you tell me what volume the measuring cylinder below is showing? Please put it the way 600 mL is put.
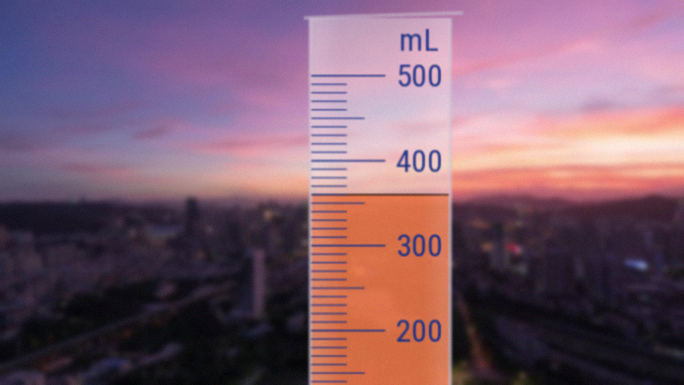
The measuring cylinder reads 360 mL
